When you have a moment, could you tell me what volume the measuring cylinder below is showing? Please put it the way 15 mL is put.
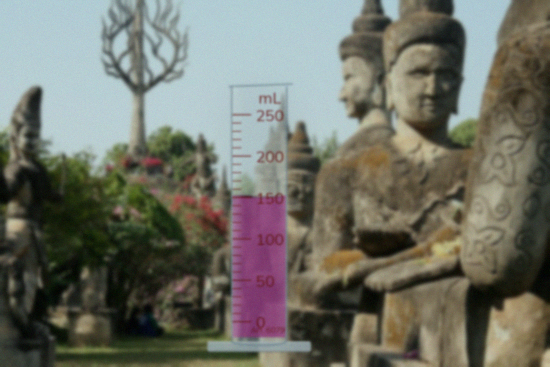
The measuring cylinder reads 150 mL
